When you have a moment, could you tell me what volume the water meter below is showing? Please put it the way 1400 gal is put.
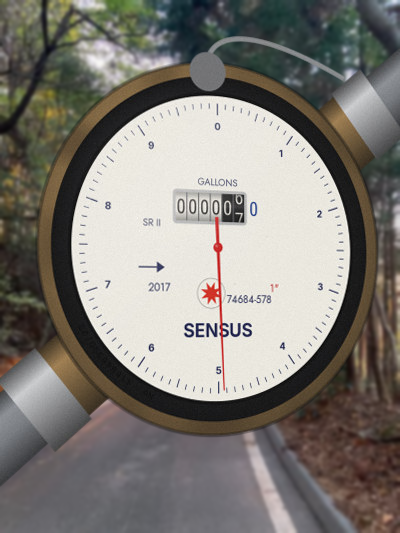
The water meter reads 64.9 gal
